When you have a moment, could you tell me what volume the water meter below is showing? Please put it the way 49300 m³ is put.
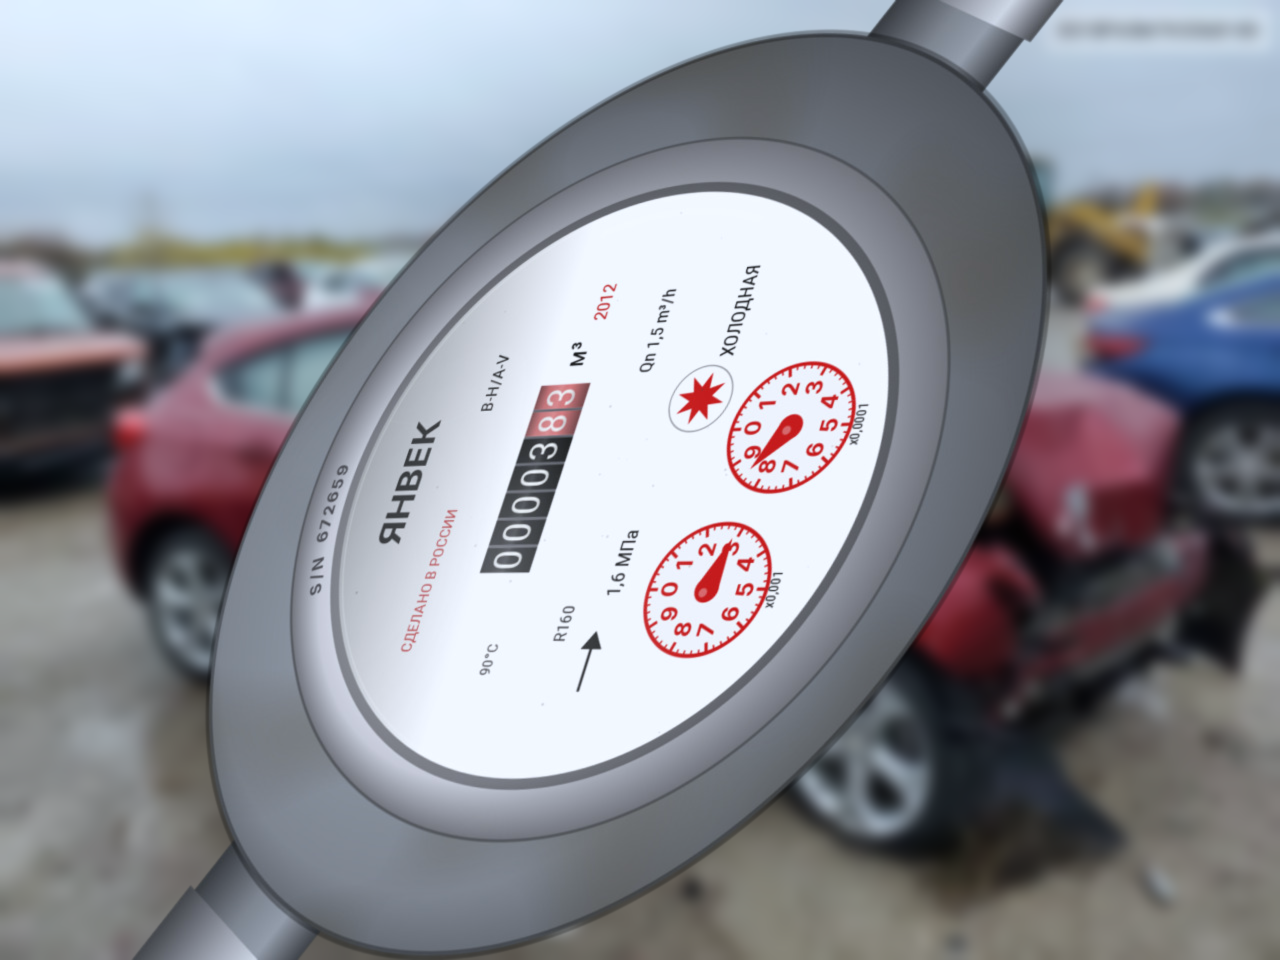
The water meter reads 3.8328 m³
